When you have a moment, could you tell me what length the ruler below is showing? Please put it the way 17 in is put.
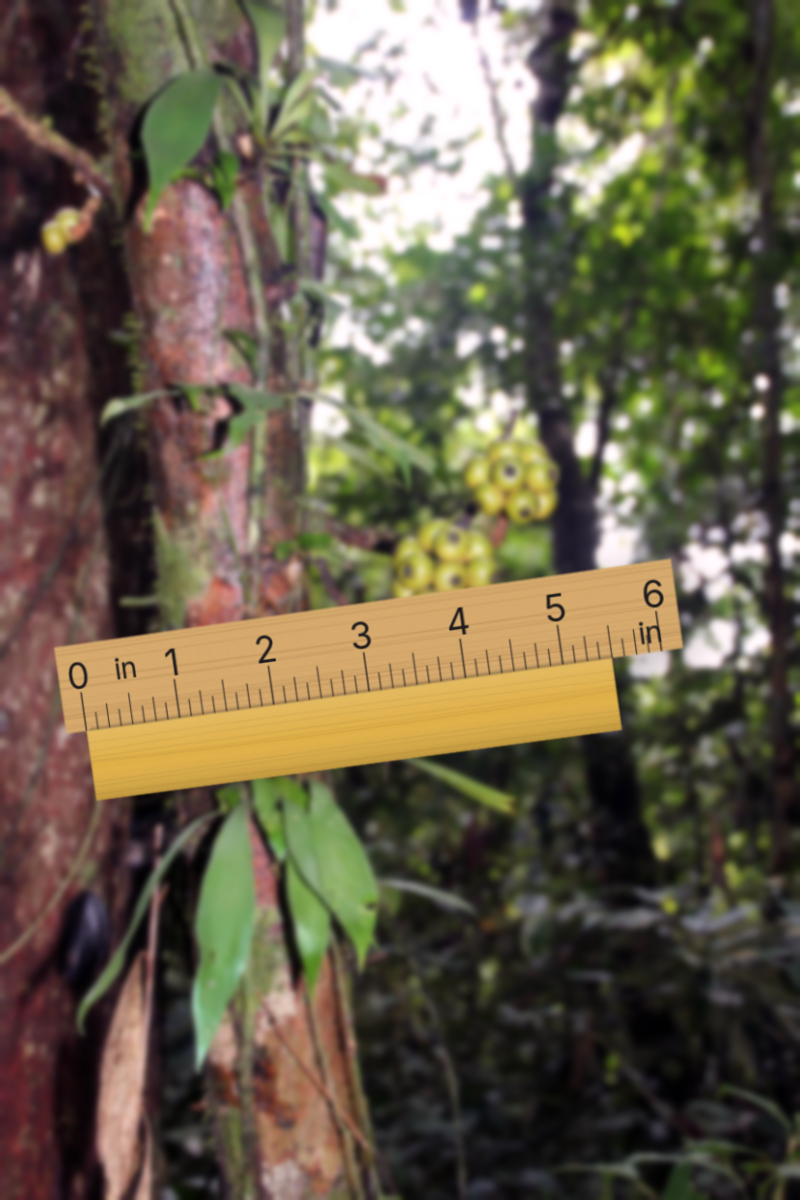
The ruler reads 5.5 in
